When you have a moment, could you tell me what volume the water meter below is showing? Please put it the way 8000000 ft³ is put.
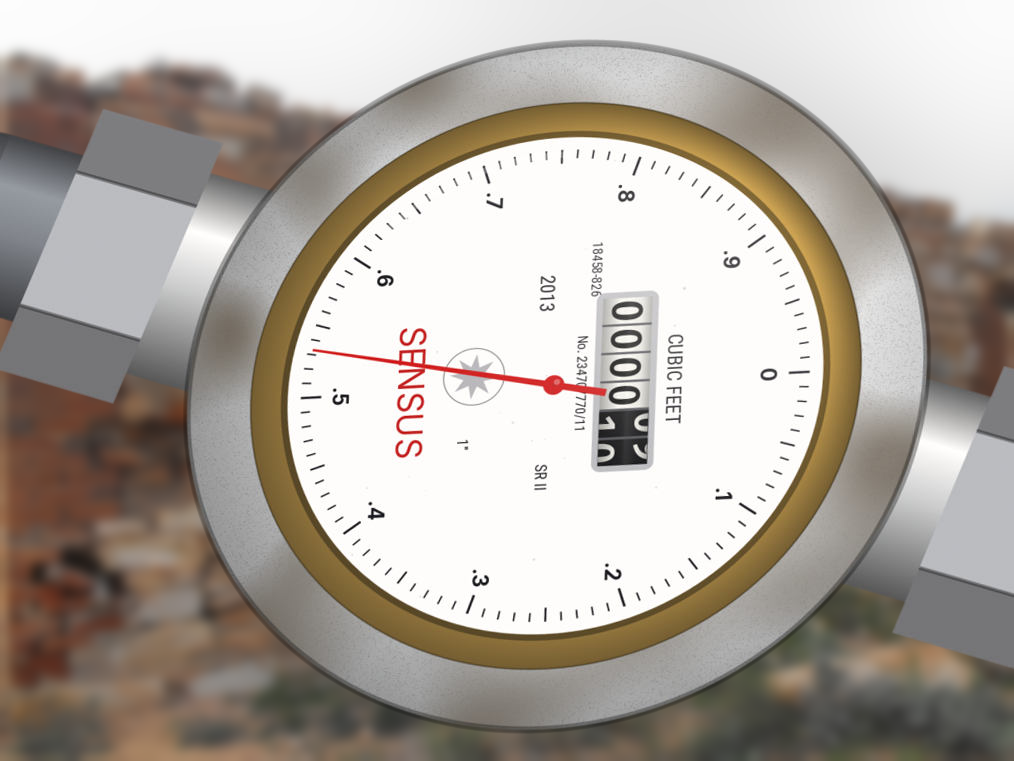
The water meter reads 9.53 ft³
